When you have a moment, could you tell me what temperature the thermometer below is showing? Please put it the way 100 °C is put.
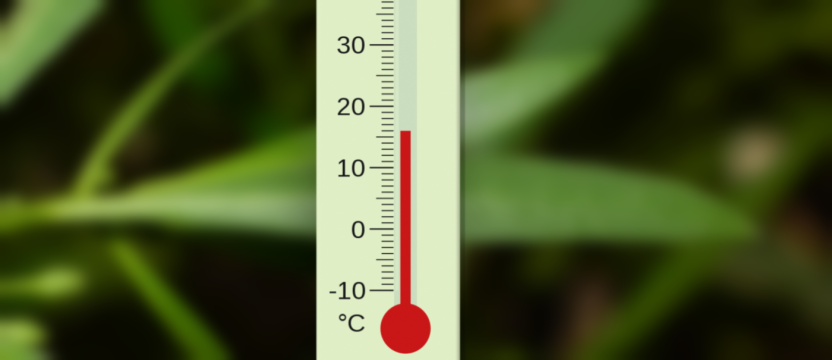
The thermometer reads 16 °C
